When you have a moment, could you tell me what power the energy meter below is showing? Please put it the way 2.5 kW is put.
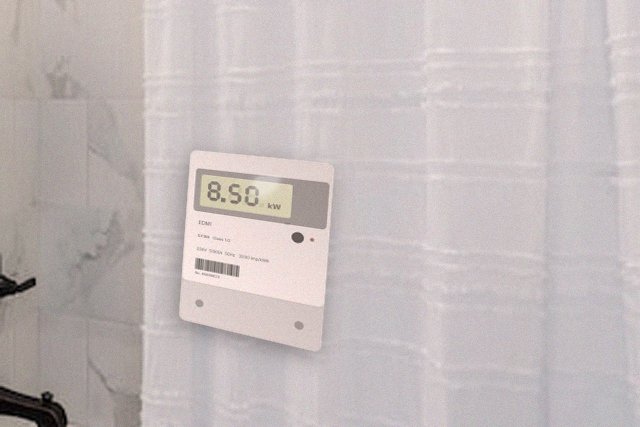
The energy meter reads 8.50 kW
